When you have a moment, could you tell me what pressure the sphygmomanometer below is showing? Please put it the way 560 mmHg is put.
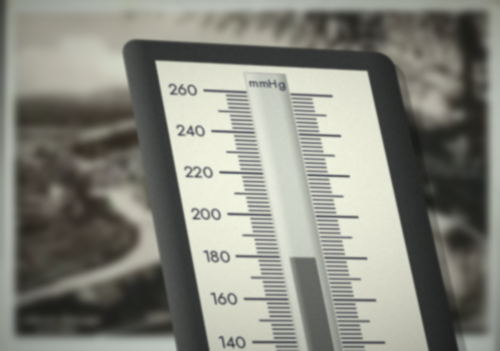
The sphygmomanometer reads 180 mmHg
